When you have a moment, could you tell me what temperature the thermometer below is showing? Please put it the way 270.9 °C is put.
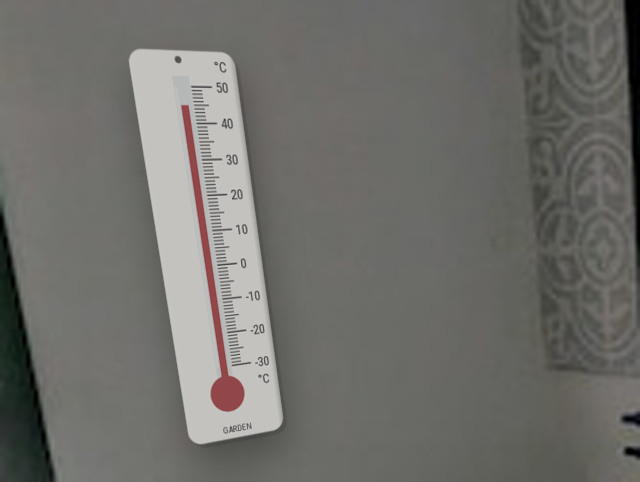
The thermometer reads 45 °C
